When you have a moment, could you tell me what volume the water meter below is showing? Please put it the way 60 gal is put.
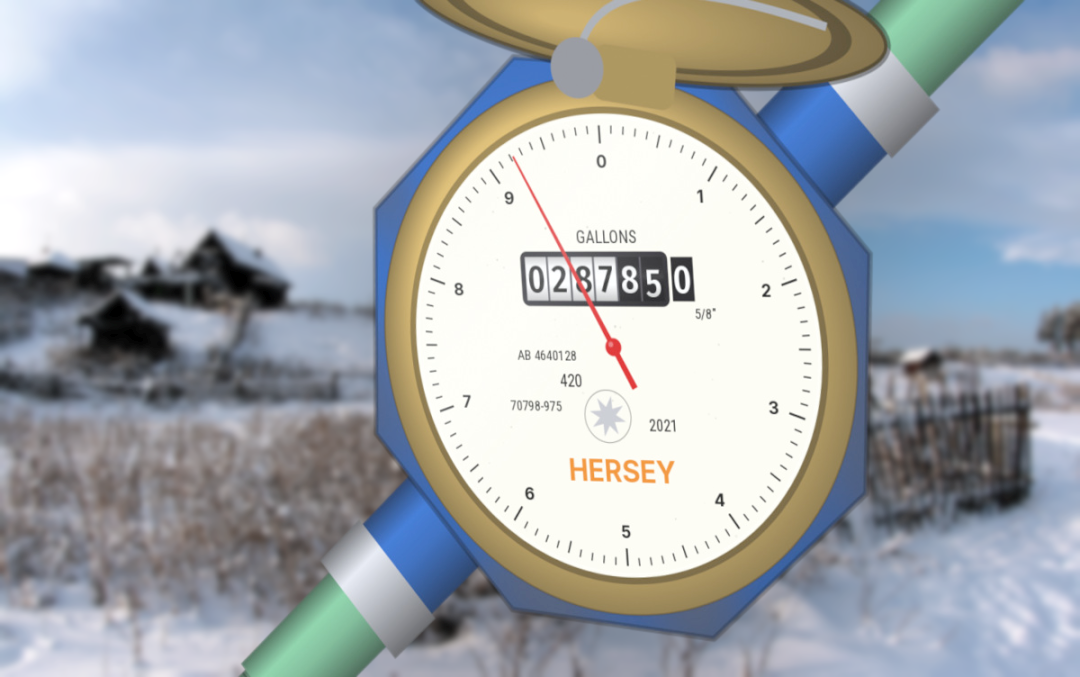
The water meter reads 287849.2 gal
